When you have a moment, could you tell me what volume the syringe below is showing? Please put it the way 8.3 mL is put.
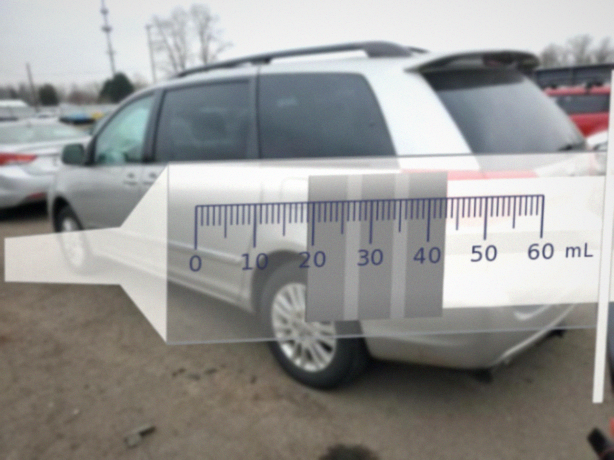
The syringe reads 19 mL
